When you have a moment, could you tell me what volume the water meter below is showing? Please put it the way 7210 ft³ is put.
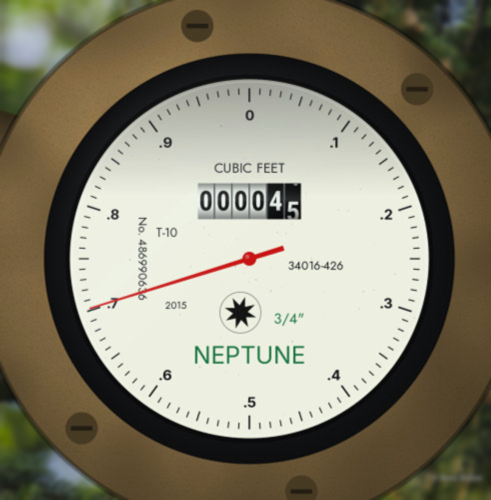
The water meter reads 44.70 ft³
